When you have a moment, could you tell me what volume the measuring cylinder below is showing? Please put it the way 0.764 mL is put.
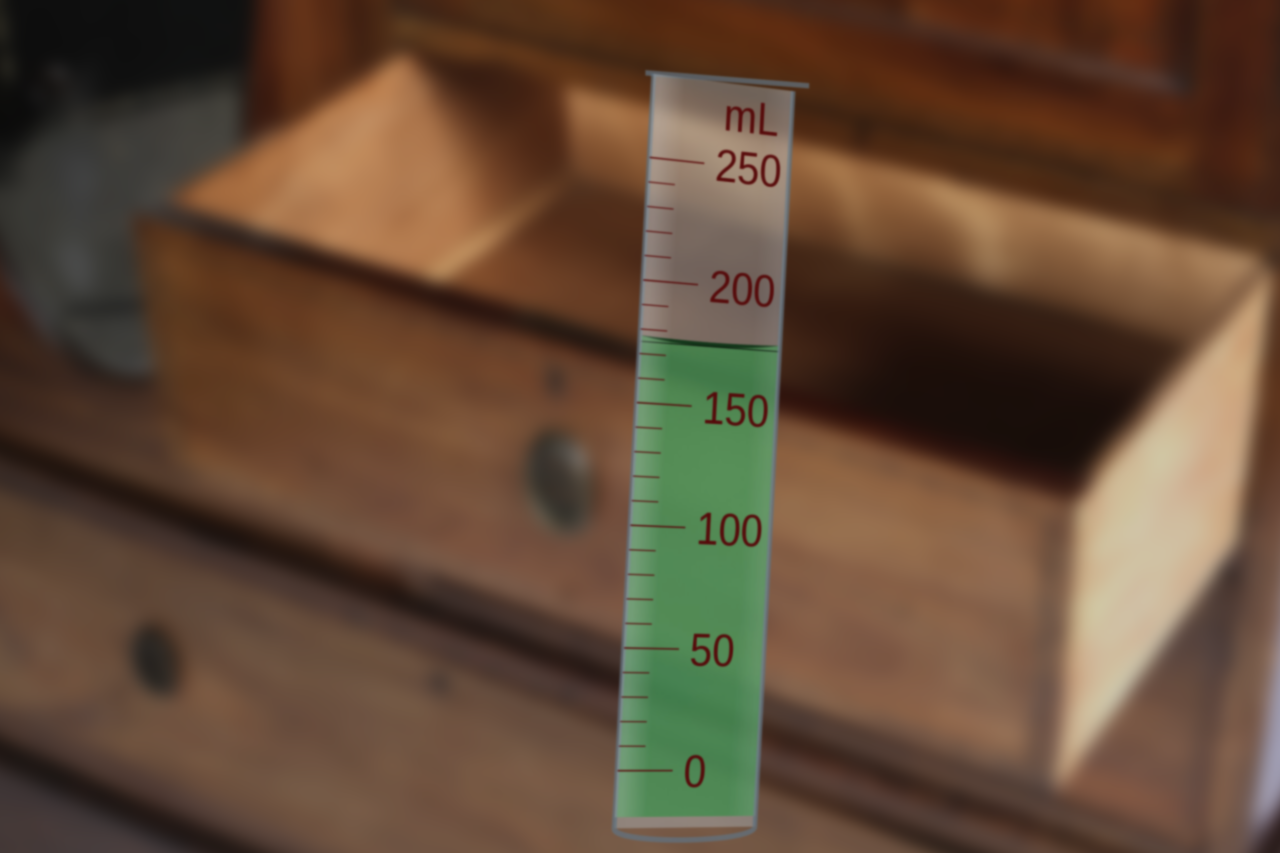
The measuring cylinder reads 175 mL
